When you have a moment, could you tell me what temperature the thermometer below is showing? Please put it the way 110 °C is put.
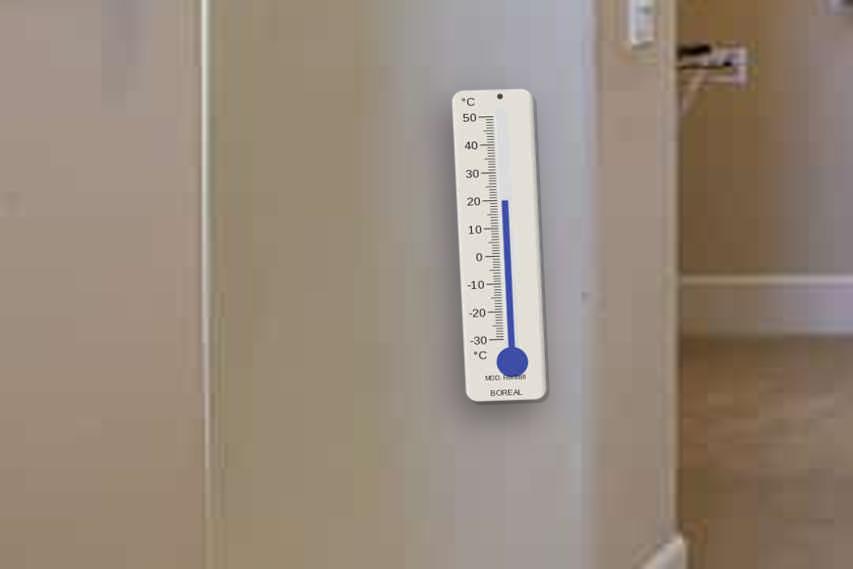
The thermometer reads 20 °C
